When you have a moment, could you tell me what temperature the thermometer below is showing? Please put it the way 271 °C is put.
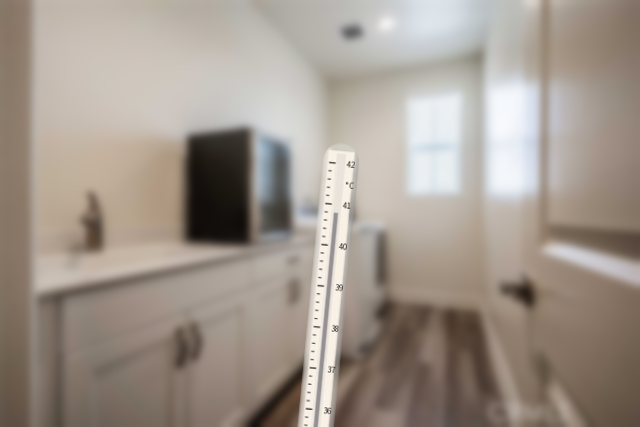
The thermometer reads 40.8 °C
